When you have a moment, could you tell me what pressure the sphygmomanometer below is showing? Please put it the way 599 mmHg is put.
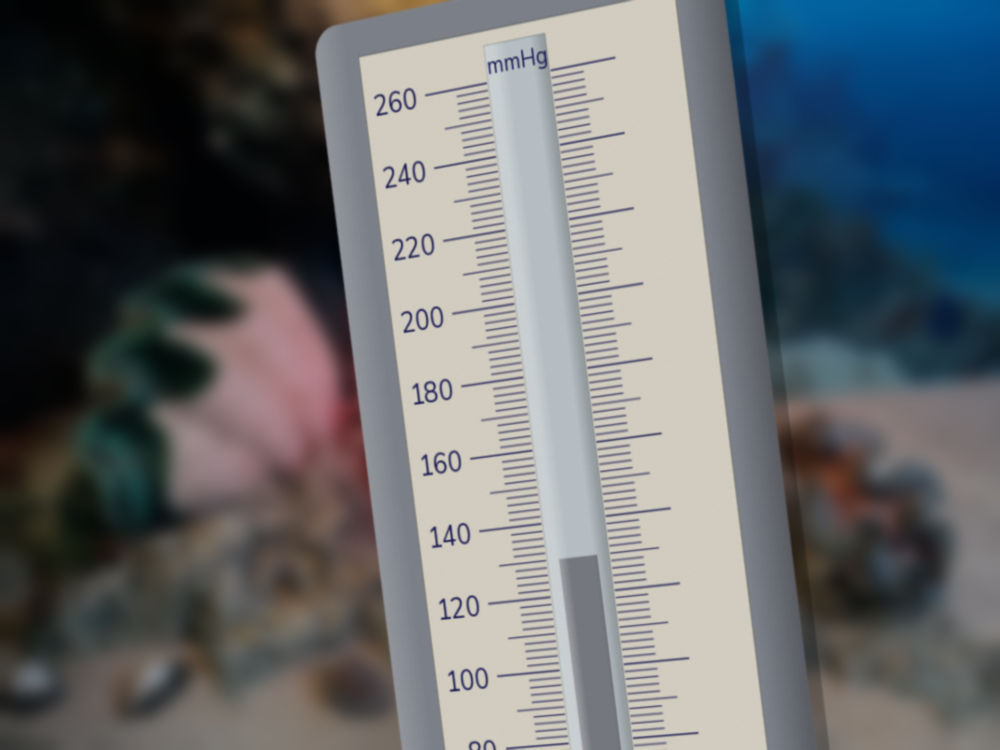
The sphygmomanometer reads 130 mmHg
